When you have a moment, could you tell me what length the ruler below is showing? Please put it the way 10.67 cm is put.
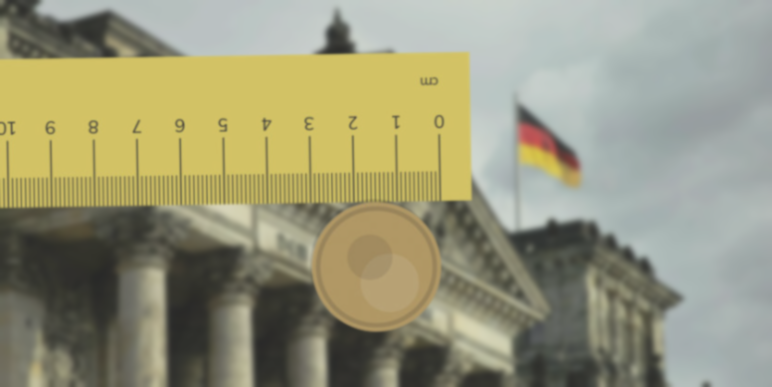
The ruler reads 3 cm
